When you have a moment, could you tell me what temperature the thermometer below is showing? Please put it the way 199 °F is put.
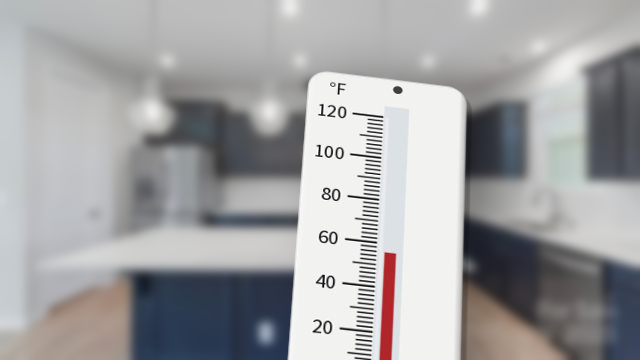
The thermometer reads 56 °F
